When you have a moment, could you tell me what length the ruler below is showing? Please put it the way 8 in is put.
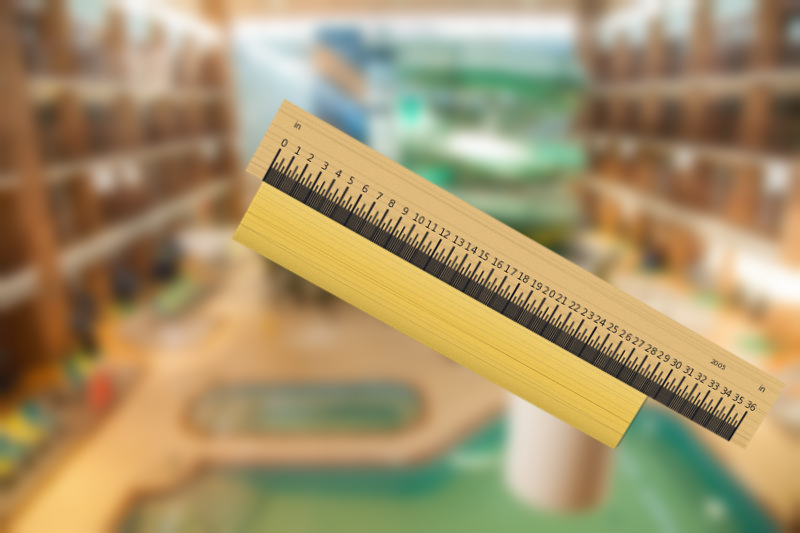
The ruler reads 29.5 in
